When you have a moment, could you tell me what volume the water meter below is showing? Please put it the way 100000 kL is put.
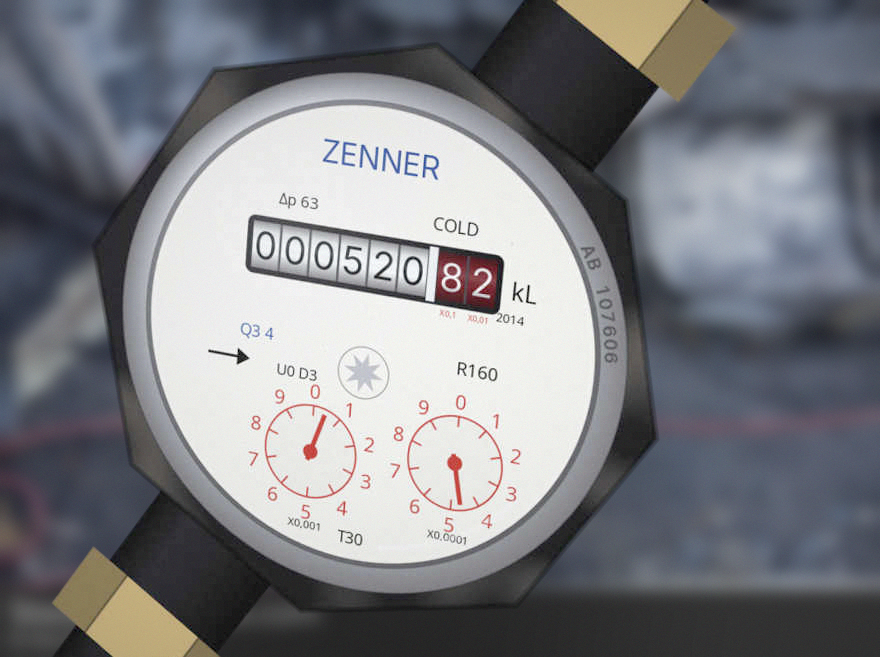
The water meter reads 520.8204 kL
